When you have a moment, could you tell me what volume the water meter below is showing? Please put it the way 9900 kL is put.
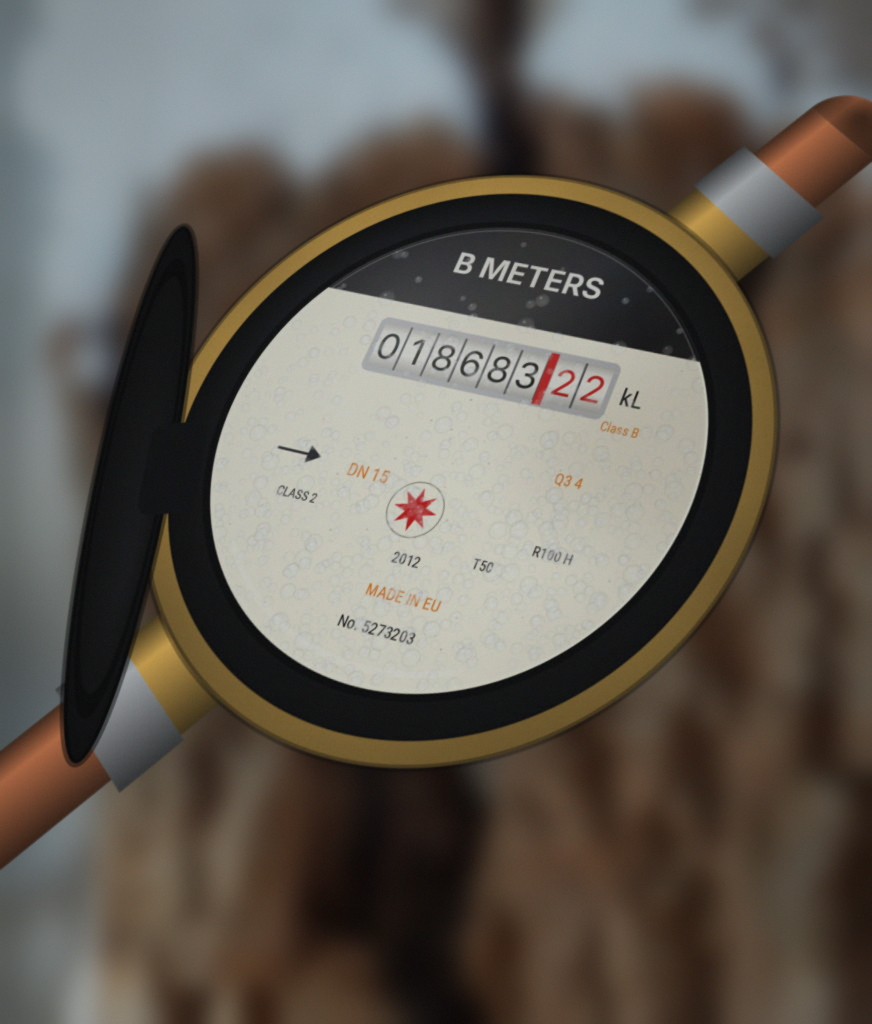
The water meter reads 18683.22 kL
